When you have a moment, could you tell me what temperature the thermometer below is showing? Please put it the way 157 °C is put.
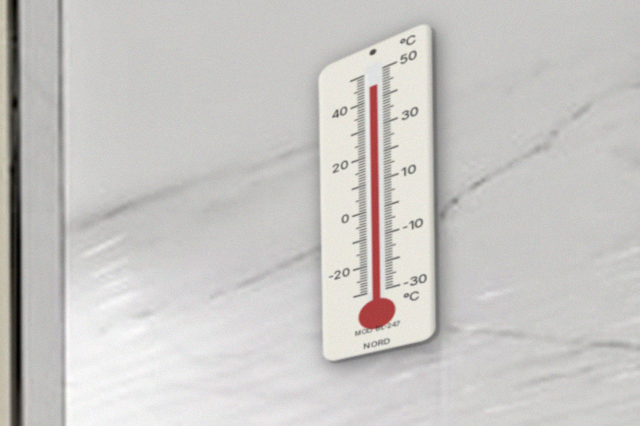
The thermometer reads 45 °C
